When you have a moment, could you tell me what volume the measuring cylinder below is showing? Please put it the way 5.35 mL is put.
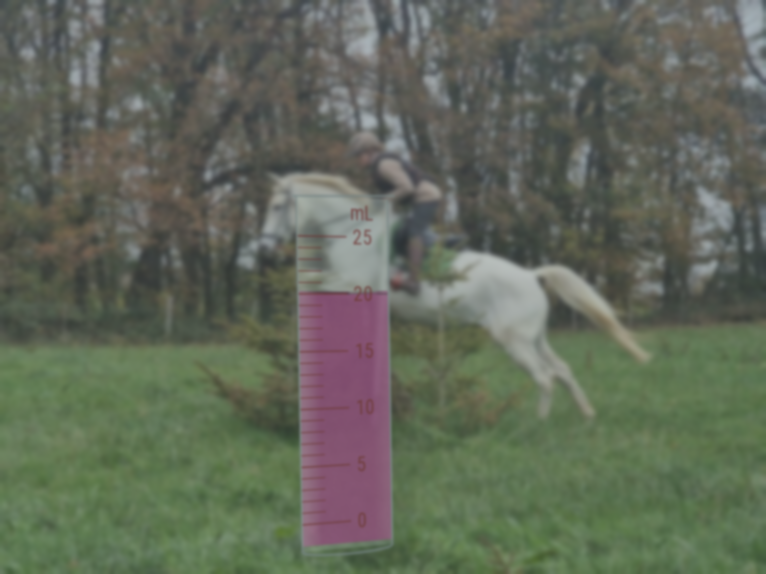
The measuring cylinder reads 20 mL
